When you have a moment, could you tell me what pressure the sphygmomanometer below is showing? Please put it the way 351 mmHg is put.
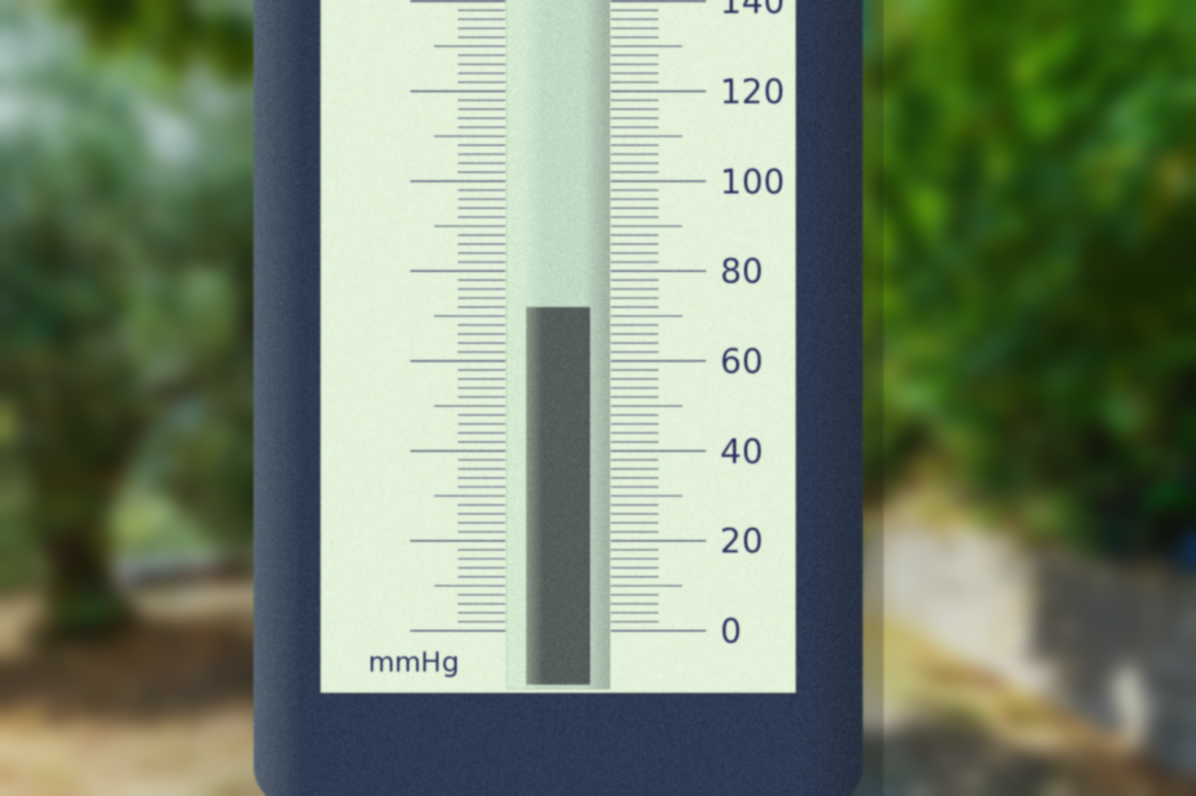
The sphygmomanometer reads 72 mmHg
